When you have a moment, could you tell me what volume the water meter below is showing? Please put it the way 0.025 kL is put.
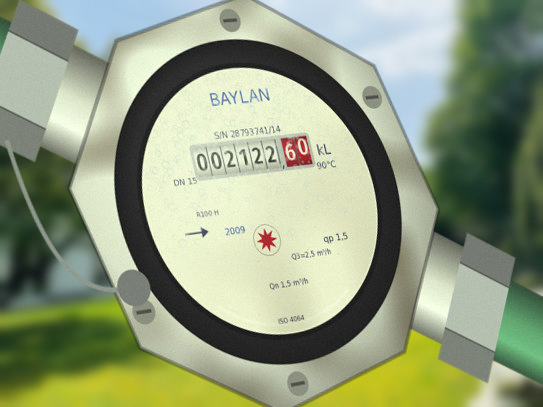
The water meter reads 2122.60 kL
